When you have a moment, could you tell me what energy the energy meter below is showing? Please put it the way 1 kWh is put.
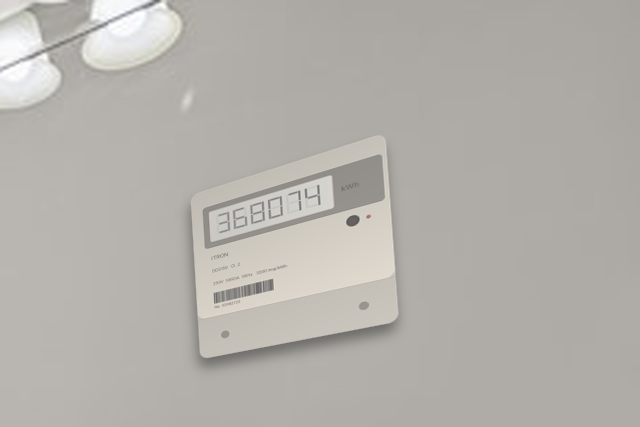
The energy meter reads 368074 kWh
